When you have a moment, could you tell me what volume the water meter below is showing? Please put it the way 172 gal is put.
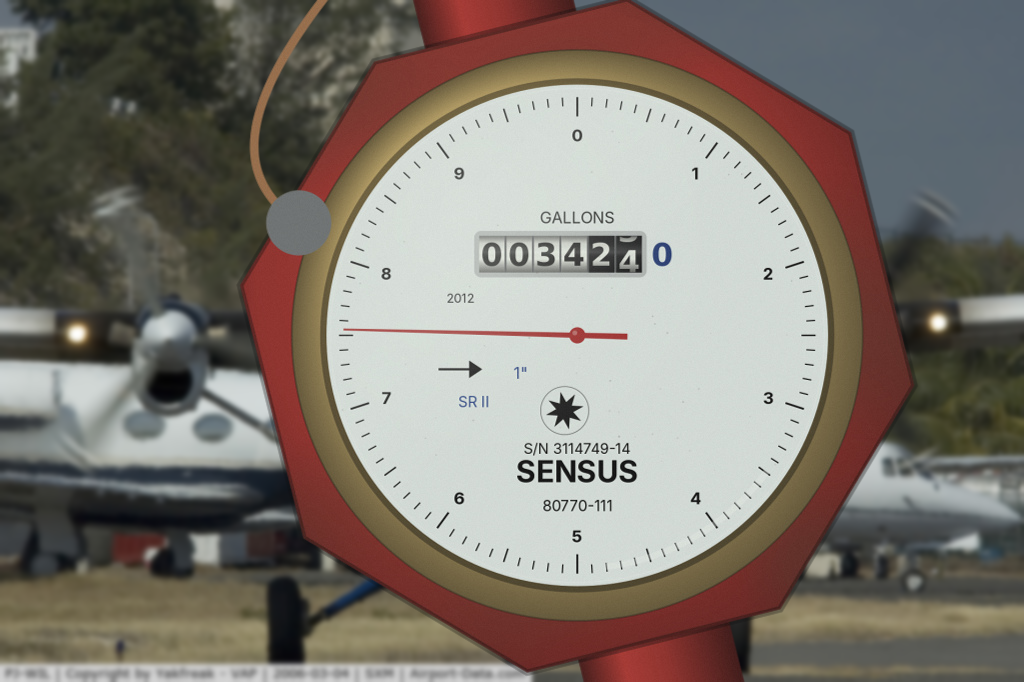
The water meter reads 34237.5 gal
